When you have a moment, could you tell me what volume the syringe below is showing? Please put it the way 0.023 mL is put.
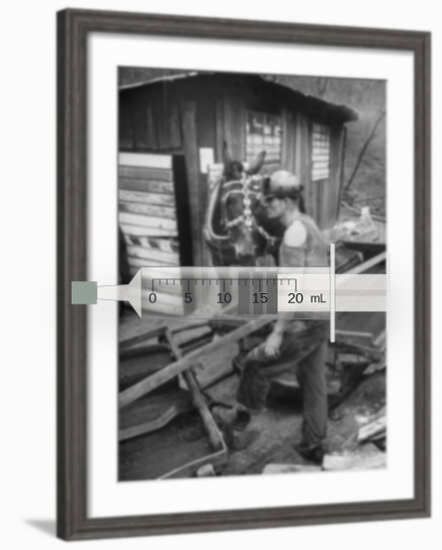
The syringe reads 12 mL
